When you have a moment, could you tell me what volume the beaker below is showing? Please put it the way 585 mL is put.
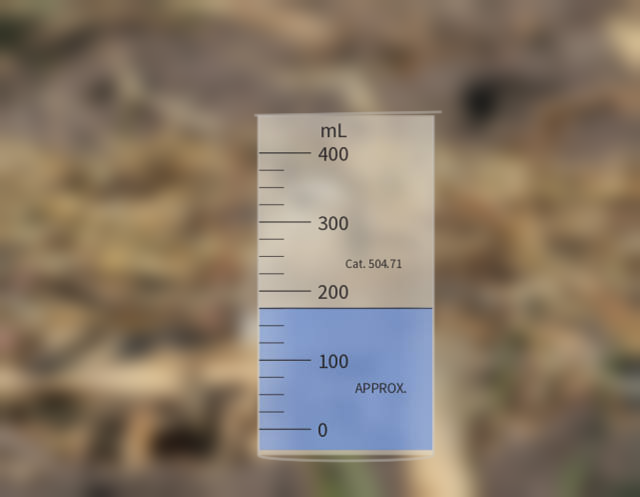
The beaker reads 175 mL
